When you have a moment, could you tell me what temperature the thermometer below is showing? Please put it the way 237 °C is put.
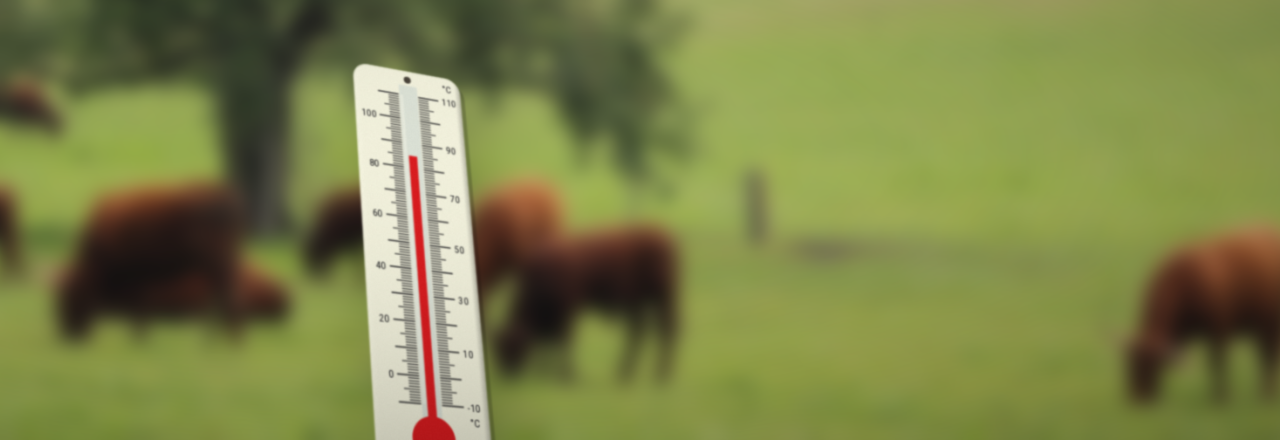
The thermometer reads 85 °C
